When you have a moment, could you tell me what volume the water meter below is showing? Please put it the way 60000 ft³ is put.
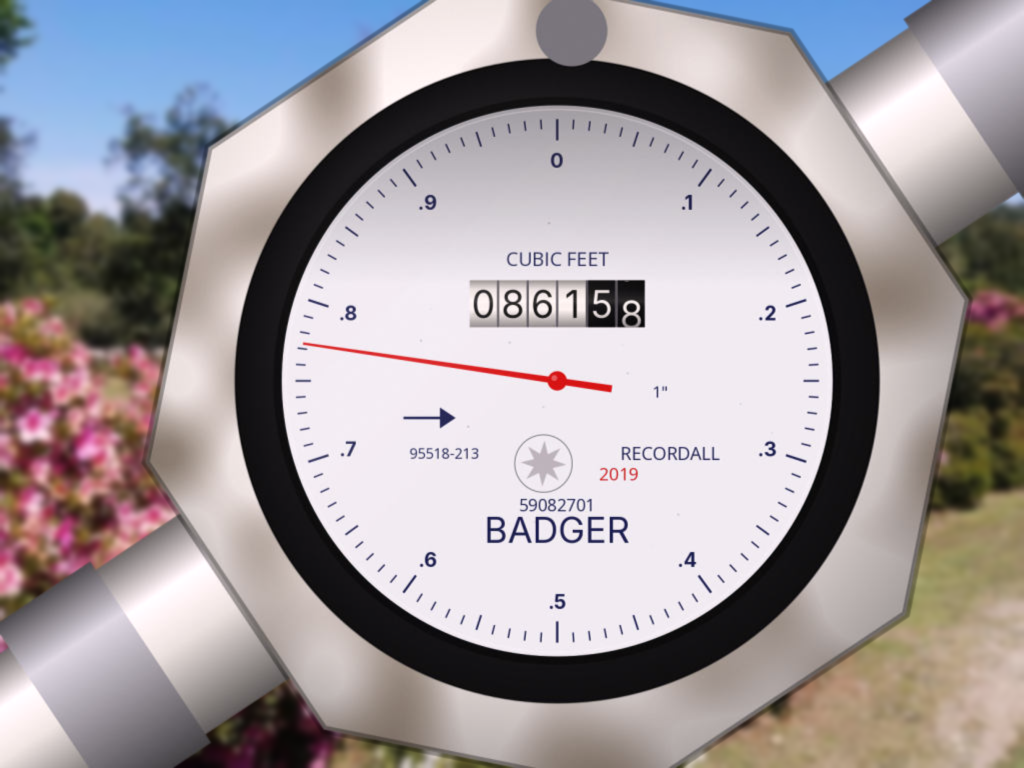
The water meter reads 86157.77 ft³
